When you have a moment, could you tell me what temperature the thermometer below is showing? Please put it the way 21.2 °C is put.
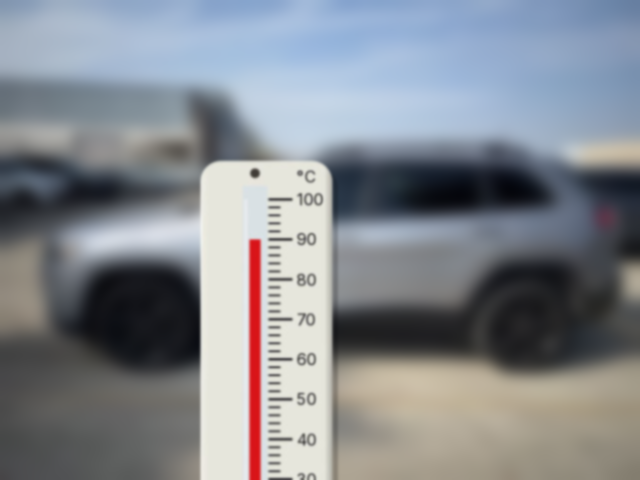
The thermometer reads 90 °C
